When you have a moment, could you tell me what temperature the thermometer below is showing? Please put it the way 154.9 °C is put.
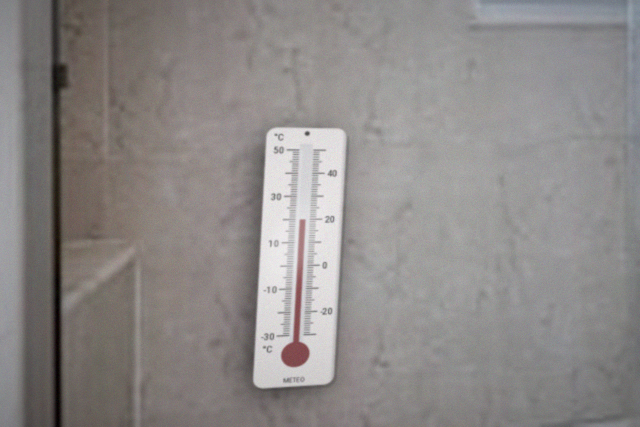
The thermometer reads 20 °C
